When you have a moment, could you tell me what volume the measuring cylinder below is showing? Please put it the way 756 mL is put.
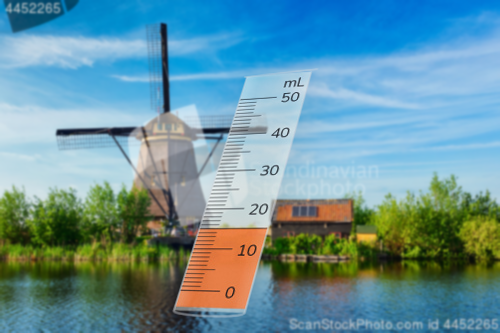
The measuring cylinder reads 15 mL
